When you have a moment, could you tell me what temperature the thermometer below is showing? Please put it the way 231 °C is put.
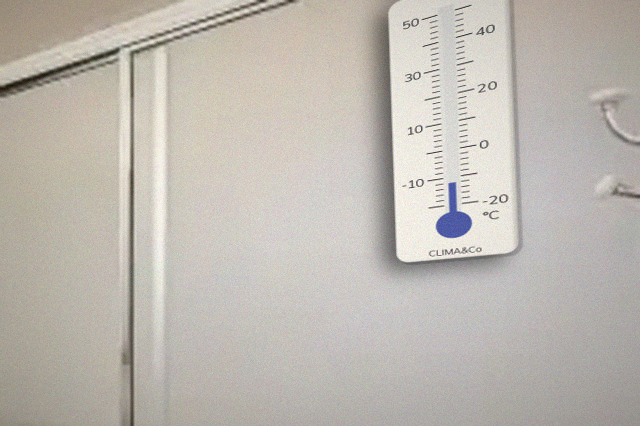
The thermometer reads -12 °C
